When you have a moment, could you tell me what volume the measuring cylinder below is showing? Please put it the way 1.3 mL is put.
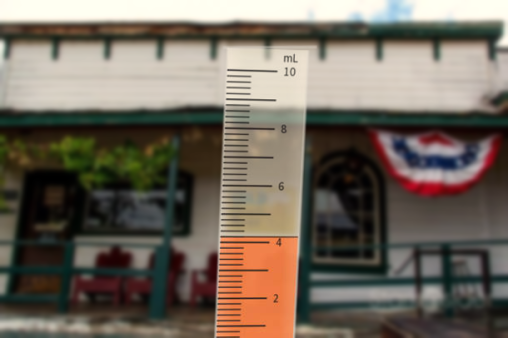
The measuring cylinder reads 4.2 mL
